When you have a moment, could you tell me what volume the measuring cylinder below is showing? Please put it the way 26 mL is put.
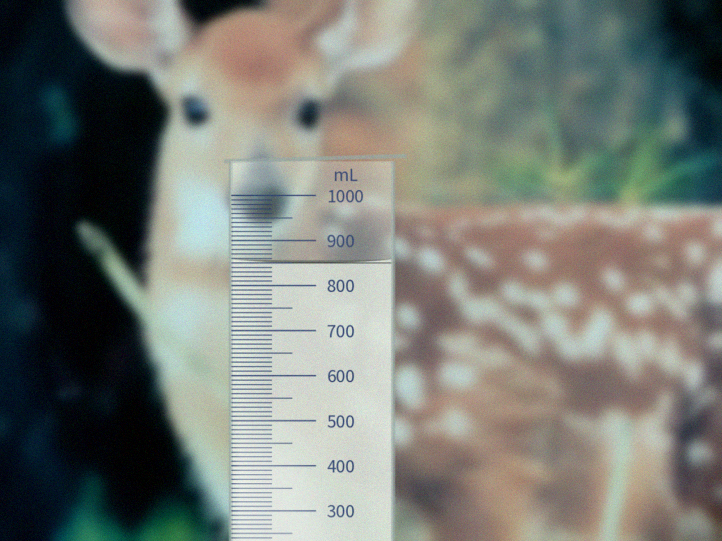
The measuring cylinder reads 850 mL
